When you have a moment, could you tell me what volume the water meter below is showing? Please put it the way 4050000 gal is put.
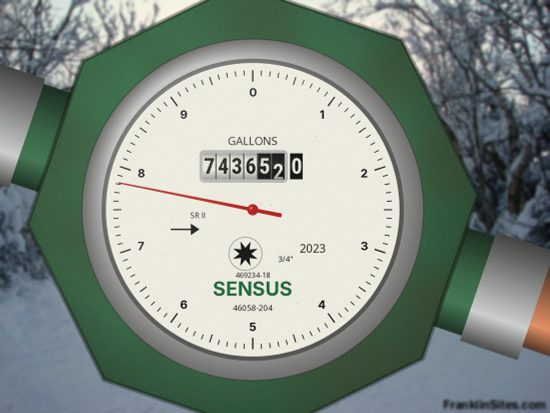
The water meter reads 7436517.8 gal
